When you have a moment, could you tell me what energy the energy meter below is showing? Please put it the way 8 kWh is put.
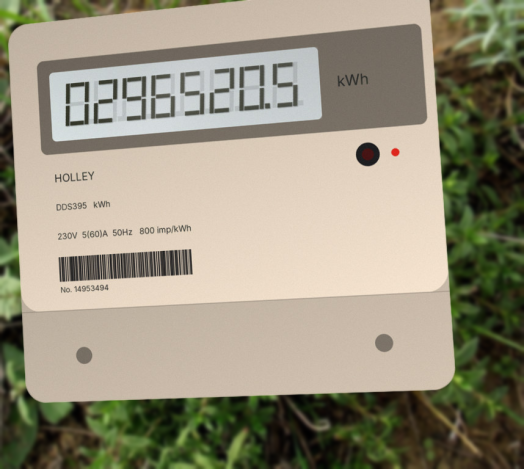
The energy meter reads 296520.5 kWh
